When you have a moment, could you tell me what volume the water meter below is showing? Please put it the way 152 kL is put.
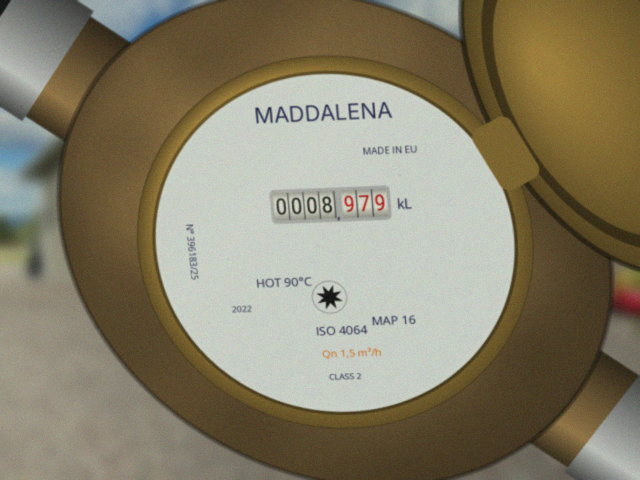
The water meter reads 8.979 kL
